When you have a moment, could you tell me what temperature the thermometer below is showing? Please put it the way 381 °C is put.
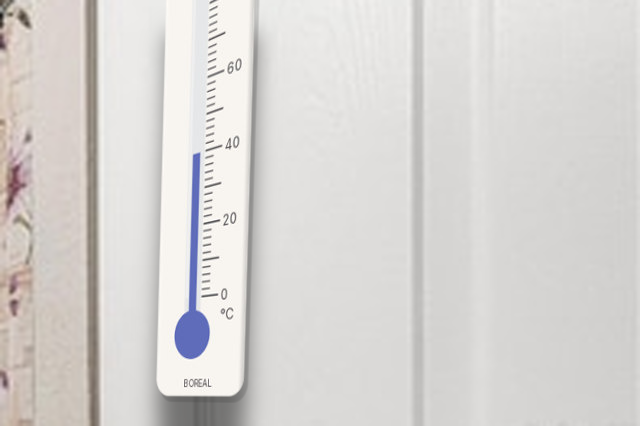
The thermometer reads 40 °C
